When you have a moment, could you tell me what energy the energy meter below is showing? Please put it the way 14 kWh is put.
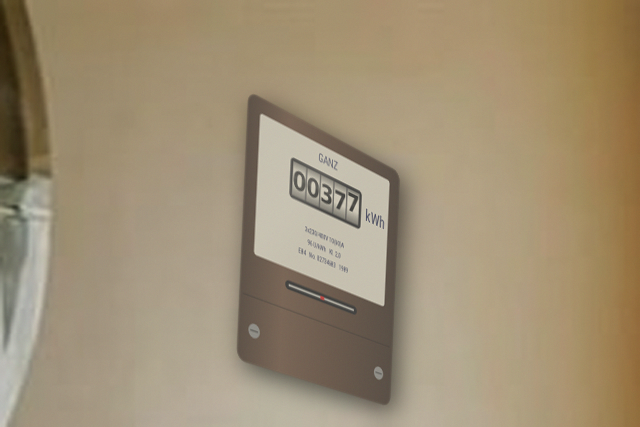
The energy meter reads 377 kWh
